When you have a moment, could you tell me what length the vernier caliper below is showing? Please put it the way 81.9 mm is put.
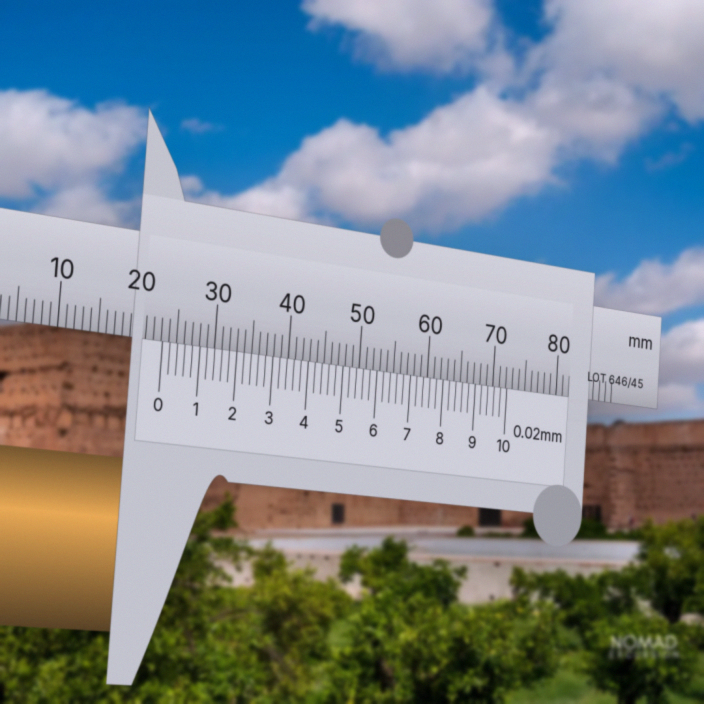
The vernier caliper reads 23.2 mm
